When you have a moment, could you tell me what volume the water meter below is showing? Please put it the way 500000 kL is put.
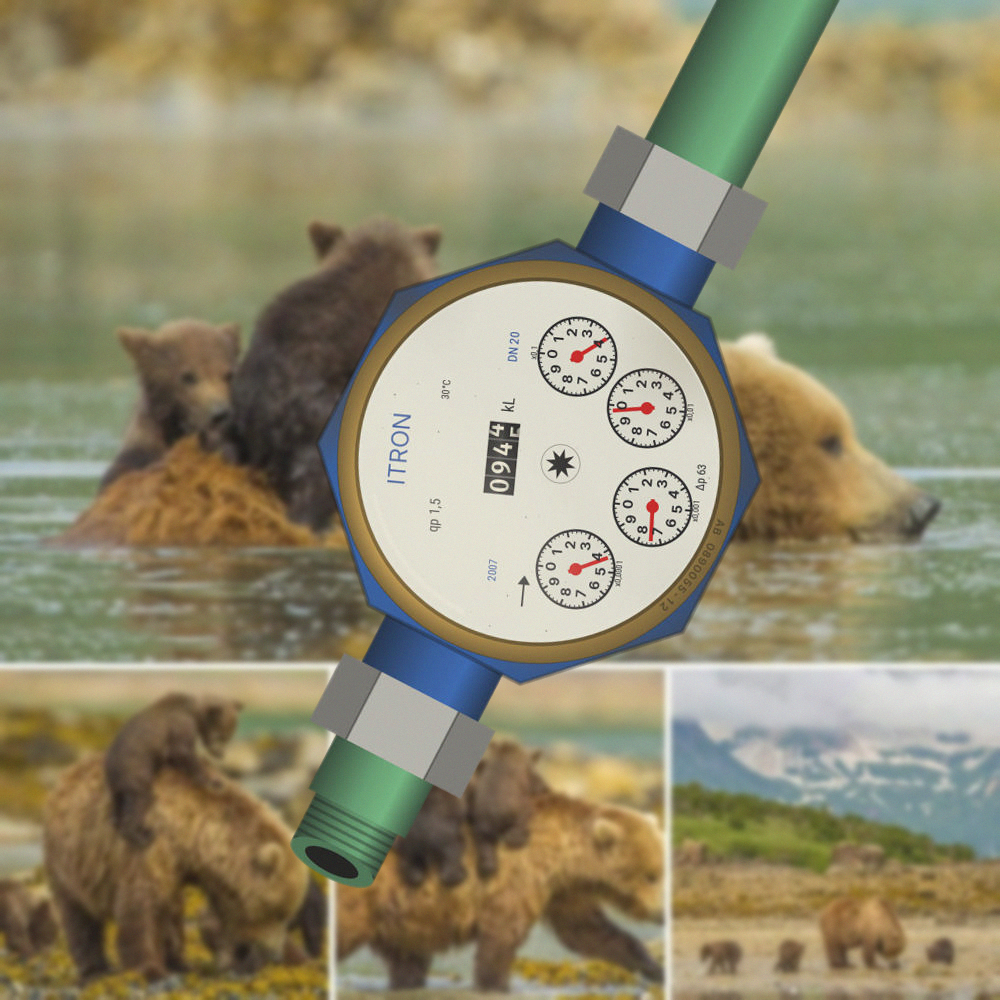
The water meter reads 944.3974 kL
